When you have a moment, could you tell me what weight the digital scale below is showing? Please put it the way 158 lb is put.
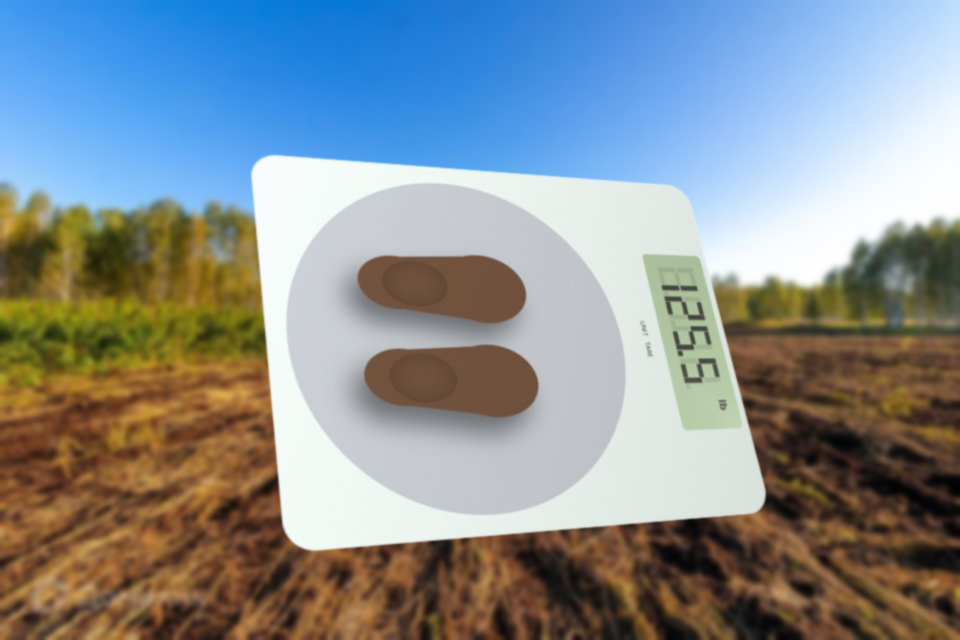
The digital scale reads 125.5 lb
